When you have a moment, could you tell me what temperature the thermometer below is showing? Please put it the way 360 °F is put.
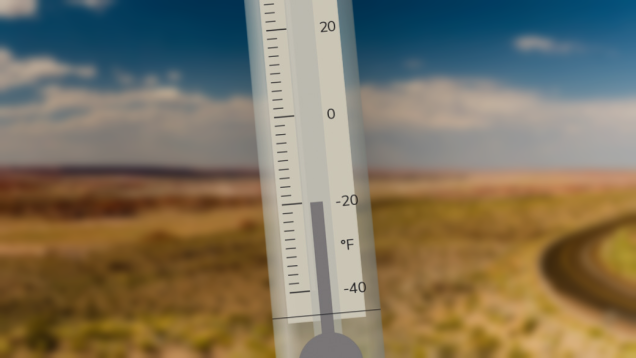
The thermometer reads -20 °F
